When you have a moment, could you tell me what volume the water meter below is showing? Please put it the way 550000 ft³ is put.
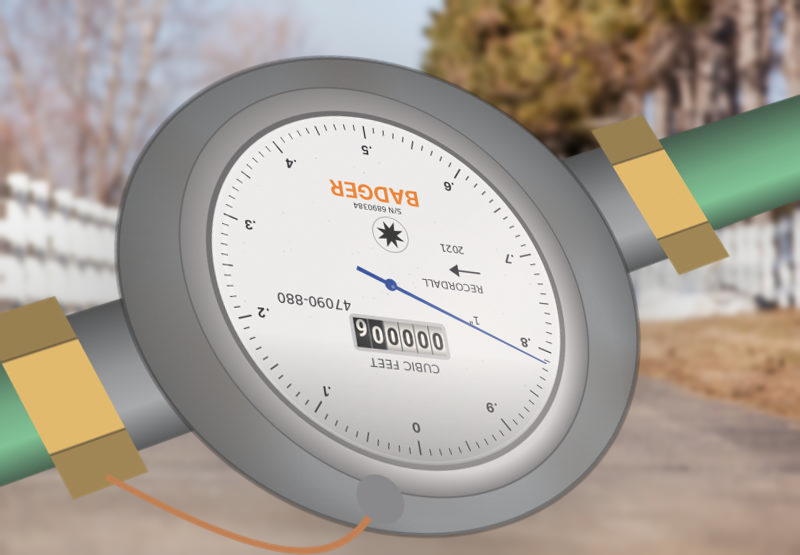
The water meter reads 5.81 ft³
